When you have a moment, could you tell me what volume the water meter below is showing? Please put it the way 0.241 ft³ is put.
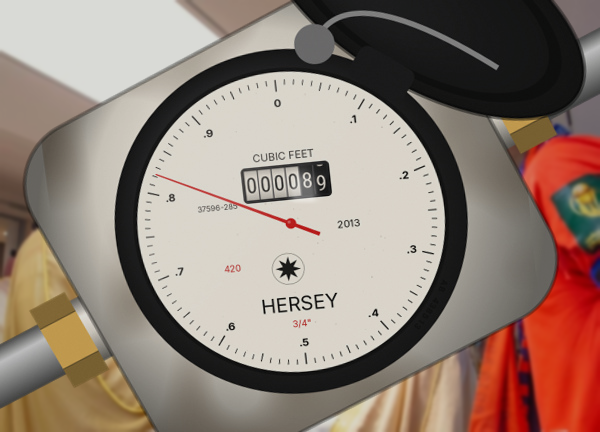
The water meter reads 88.82 ft³
